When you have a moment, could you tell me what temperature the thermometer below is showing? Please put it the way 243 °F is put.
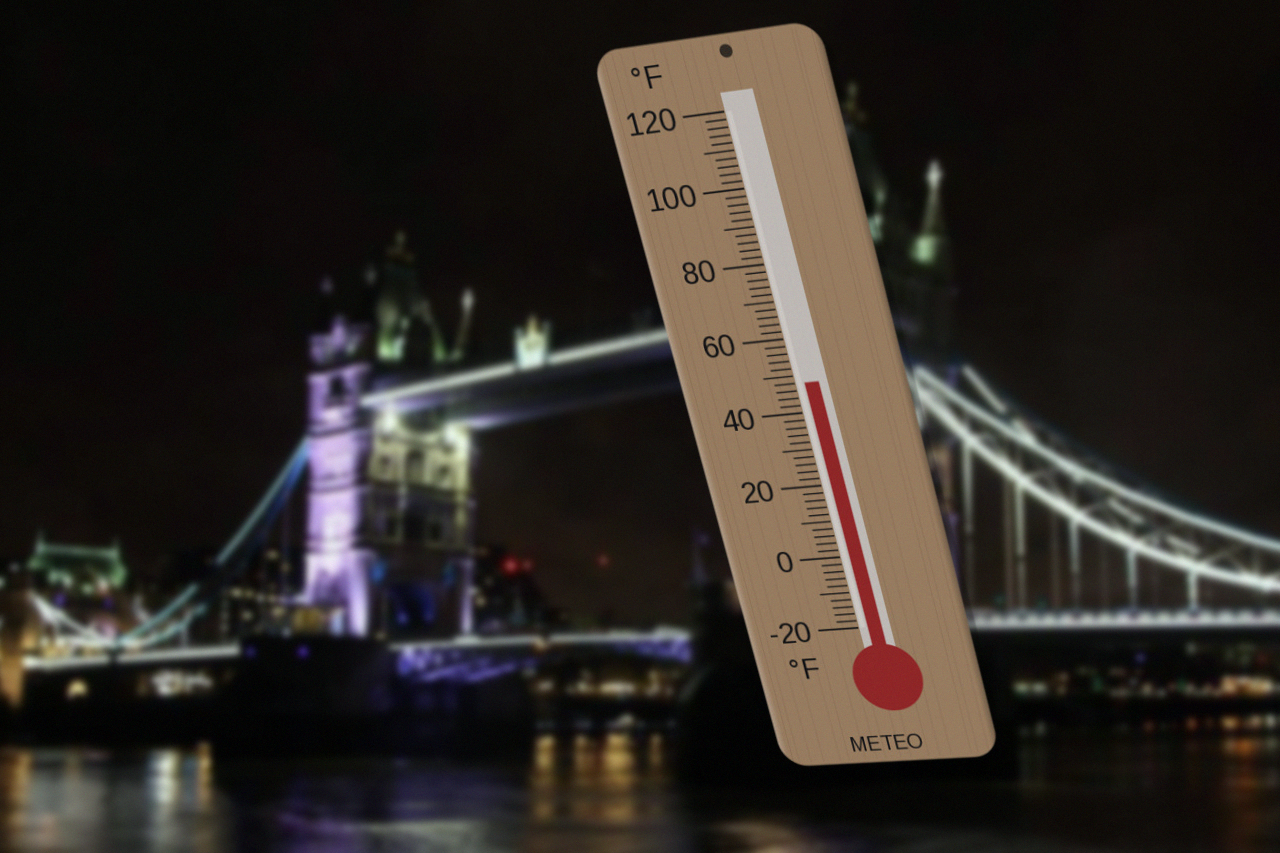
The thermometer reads 48 °F
